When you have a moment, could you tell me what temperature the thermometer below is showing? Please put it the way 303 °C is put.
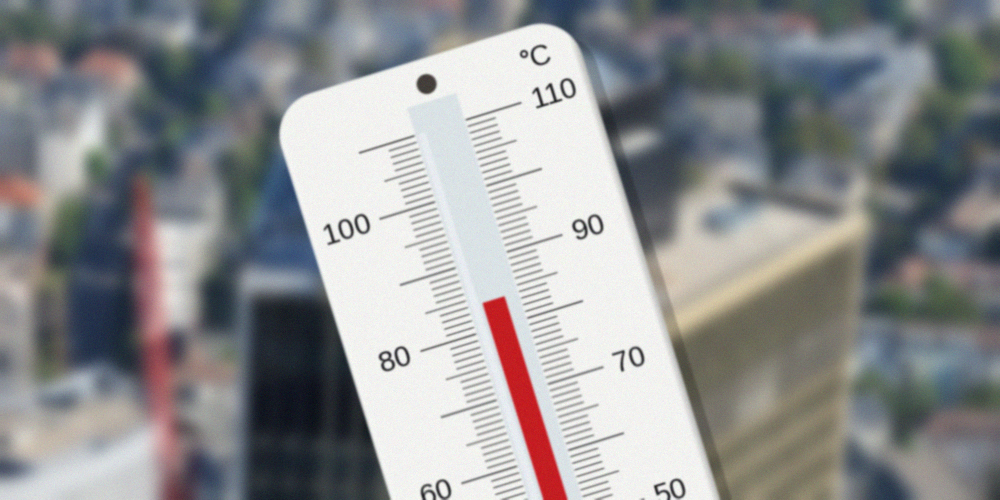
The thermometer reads 84 °C
